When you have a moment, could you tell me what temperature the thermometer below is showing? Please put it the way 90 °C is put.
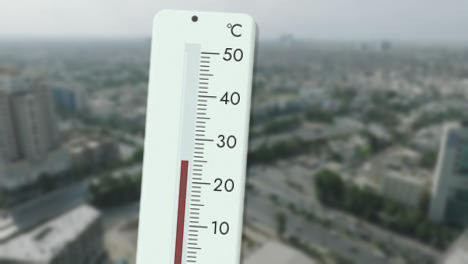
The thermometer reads 25 °C
